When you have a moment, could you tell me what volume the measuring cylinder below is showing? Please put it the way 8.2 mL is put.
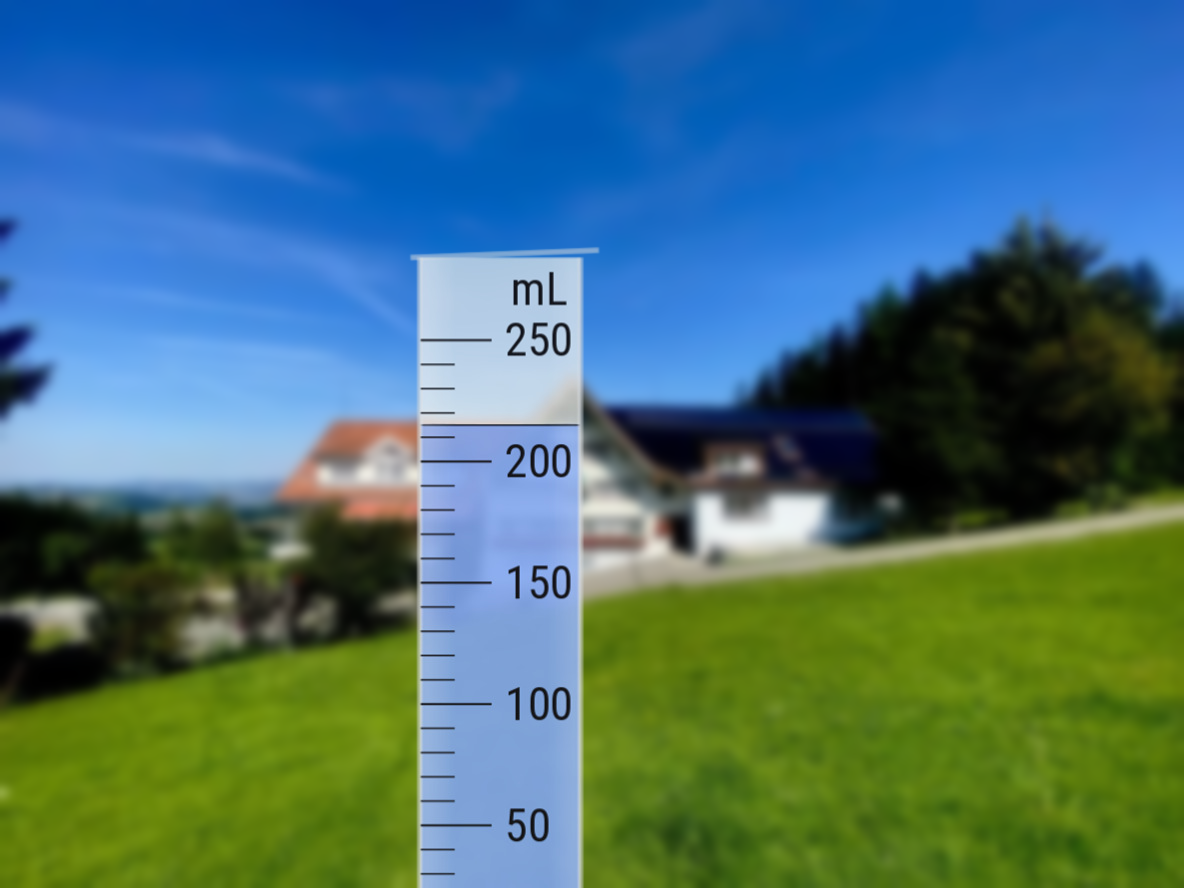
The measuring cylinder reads 215 mL
